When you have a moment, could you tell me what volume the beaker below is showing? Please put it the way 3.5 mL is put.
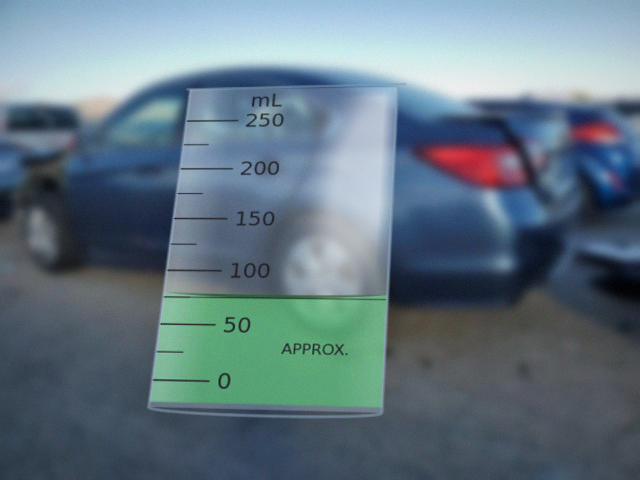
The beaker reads 75 mL
